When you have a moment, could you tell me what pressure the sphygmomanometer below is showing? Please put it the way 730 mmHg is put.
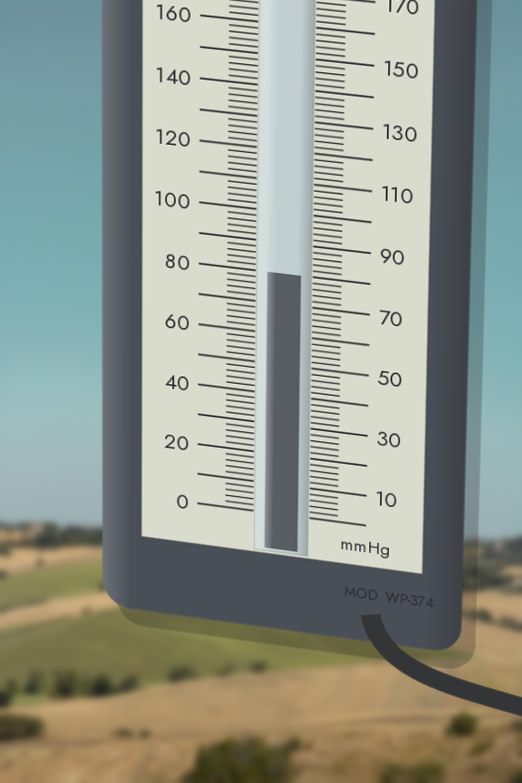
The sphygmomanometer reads 80 mmHg
